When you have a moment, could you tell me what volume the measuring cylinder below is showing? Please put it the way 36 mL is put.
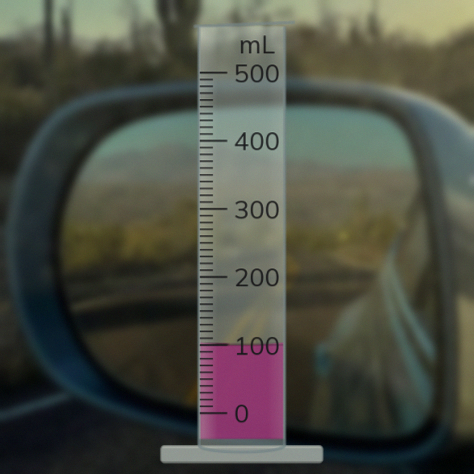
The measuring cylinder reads 100 mL
